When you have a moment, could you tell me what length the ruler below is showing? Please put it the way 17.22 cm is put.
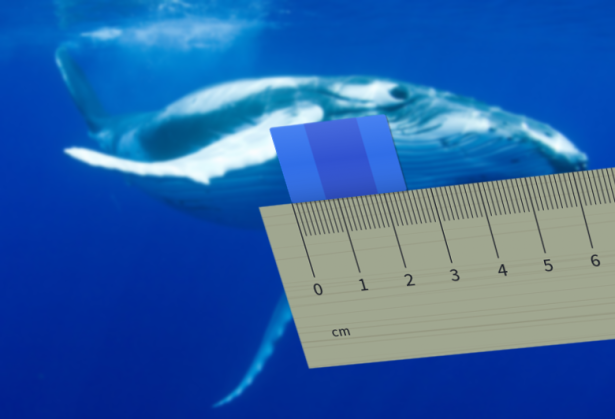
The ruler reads 2.5 cm
